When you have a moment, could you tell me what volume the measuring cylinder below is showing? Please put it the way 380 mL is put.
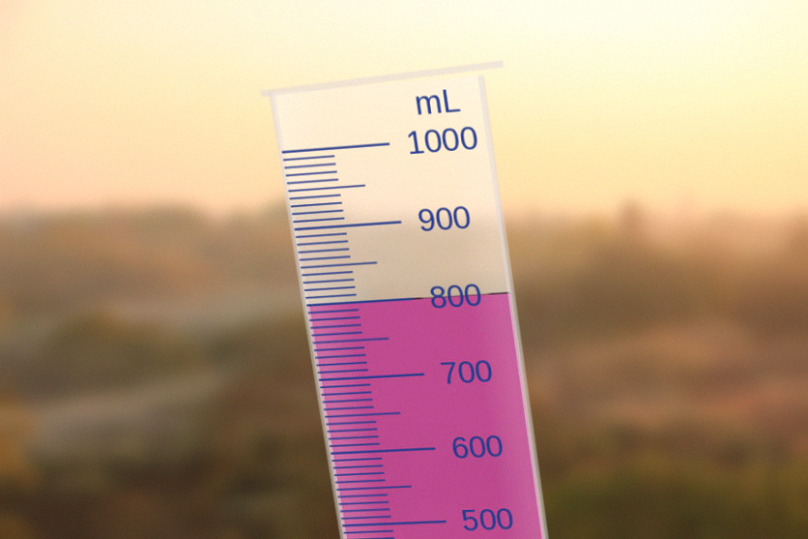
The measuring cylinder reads 800 mL
